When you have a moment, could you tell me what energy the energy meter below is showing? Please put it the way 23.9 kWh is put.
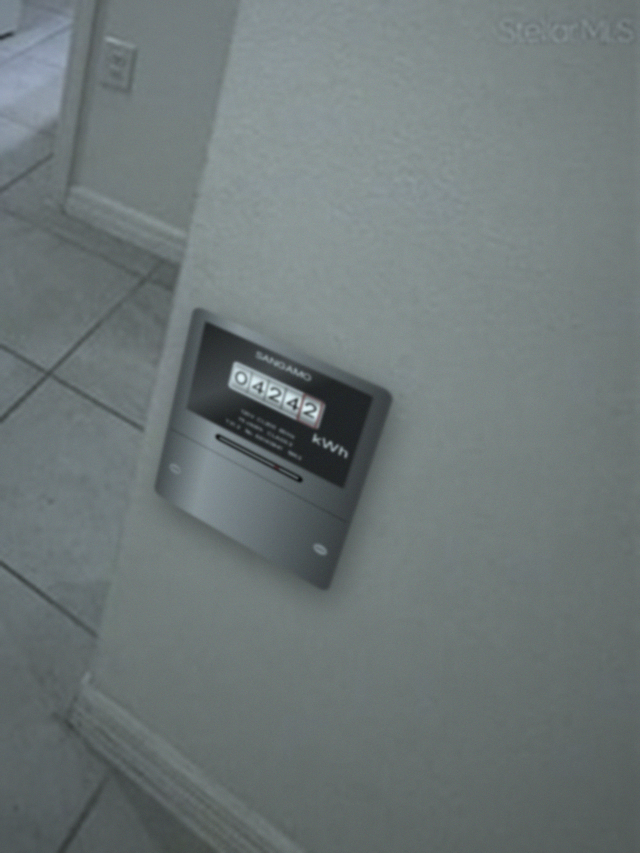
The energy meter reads 424.2 kWh
